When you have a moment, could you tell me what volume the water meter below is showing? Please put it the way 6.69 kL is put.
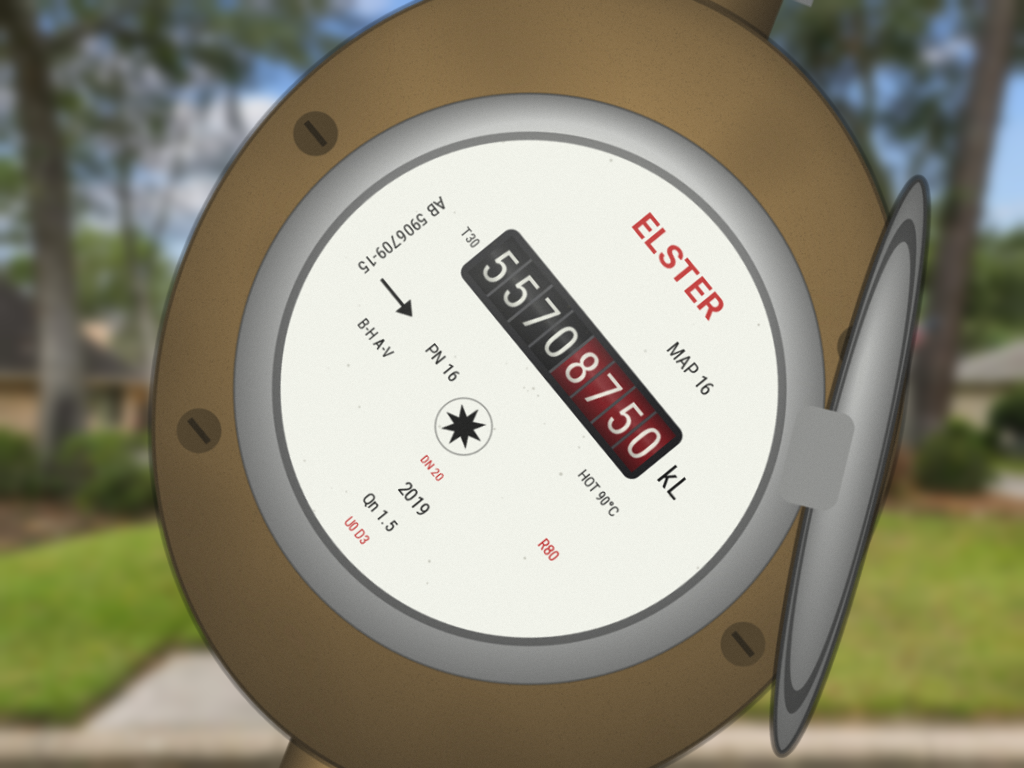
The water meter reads 5570.8750 kL
